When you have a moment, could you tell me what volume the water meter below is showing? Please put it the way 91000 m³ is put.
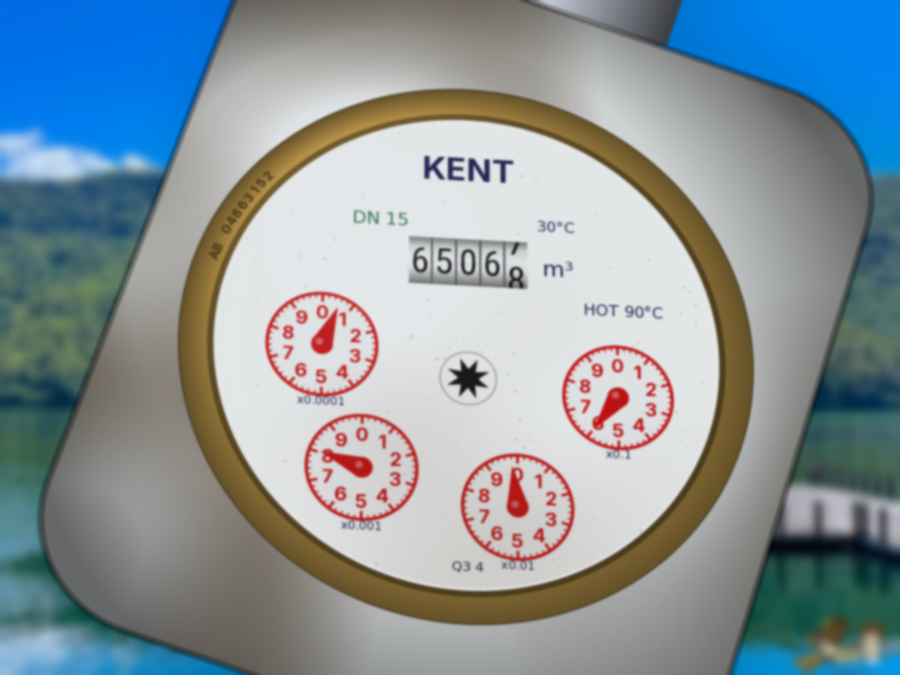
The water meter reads 65067.5980 m³
